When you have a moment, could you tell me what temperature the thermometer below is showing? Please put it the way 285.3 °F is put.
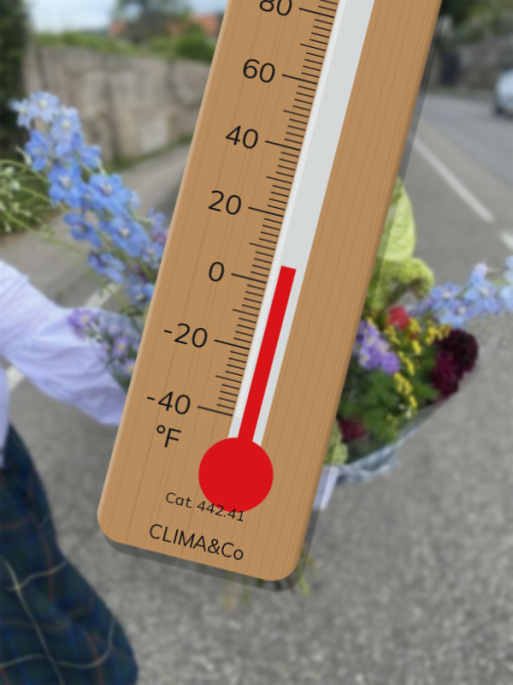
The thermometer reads 6 °F
